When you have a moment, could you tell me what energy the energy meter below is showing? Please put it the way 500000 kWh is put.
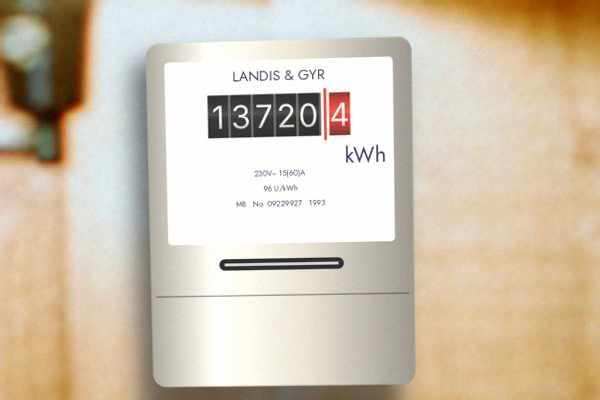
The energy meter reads 13720.4 kWh
